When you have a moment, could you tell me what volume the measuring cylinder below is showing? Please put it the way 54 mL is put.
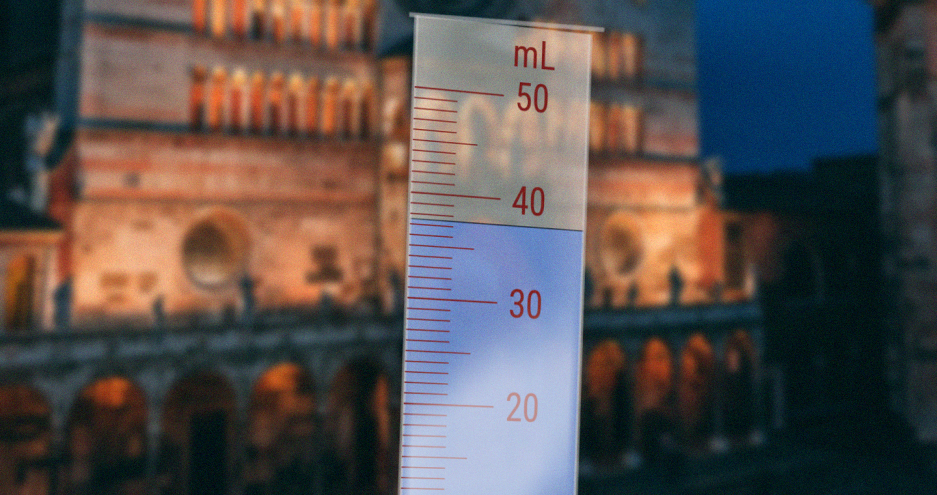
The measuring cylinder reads 37.5 mL
